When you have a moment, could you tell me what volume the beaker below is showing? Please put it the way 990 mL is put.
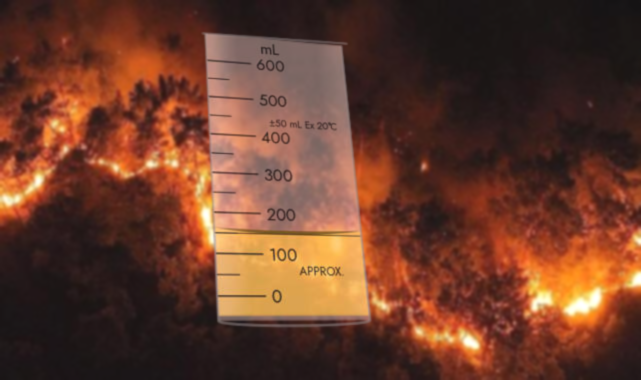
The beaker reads 150 mL
